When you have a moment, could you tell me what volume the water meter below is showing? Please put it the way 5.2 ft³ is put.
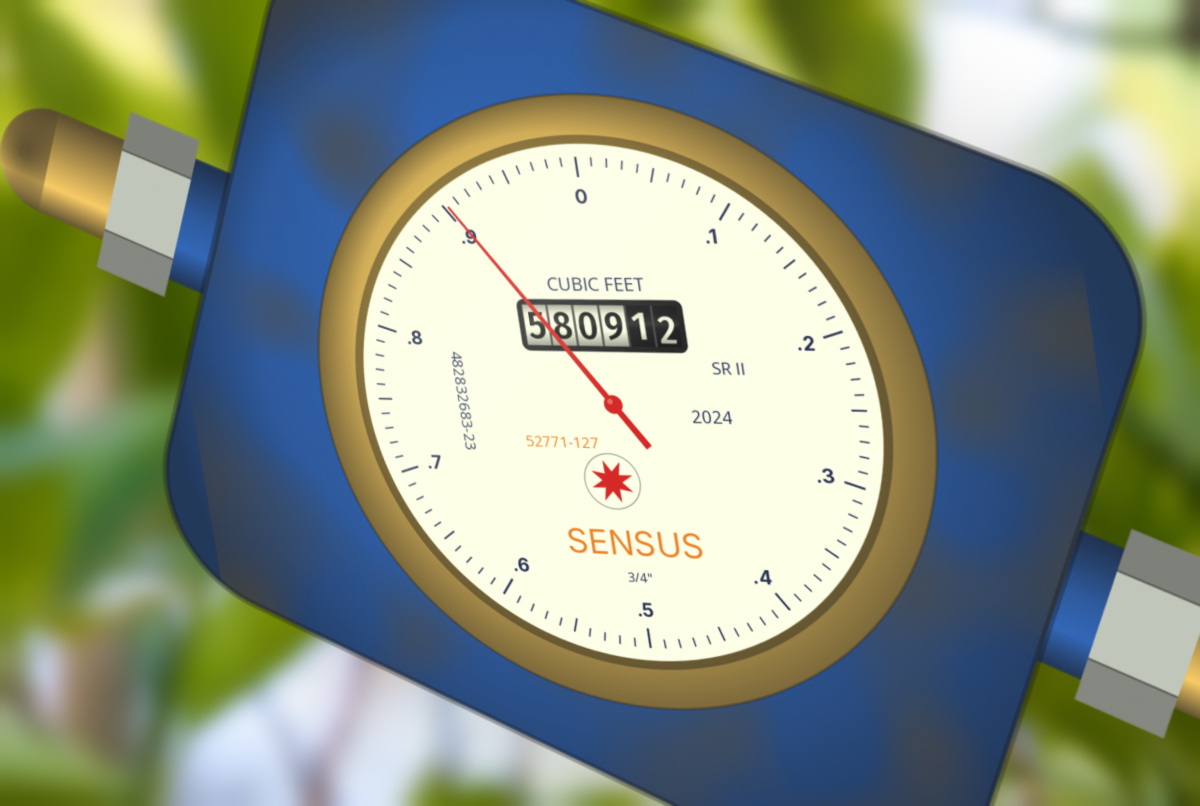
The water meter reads 580911.90 ft³
